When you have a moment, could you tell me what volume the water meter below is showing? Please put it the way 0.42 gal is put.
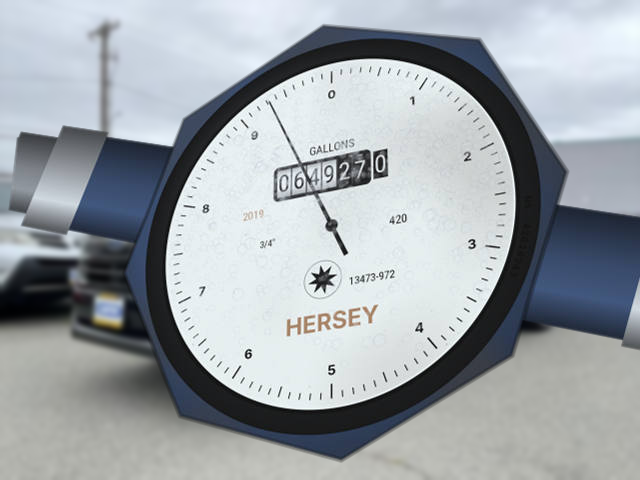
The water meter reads 649269.3 gal
